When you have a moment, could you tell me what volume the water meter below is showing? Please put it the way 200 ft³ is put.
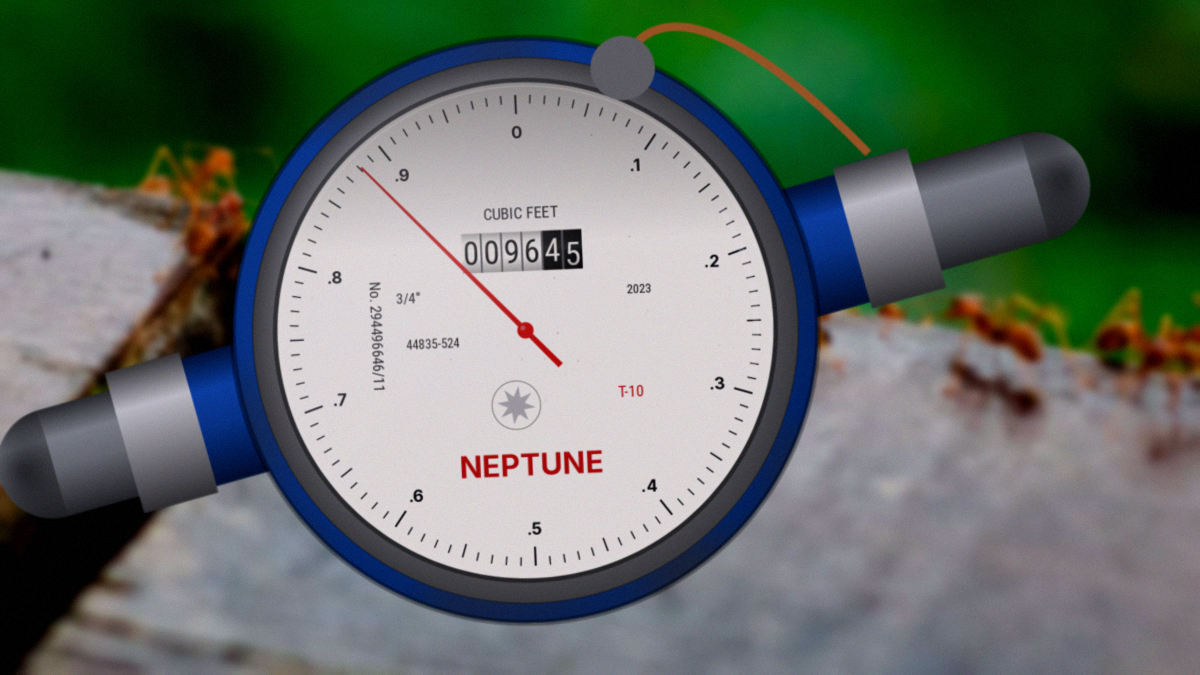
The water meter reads 9644.88 ft³
